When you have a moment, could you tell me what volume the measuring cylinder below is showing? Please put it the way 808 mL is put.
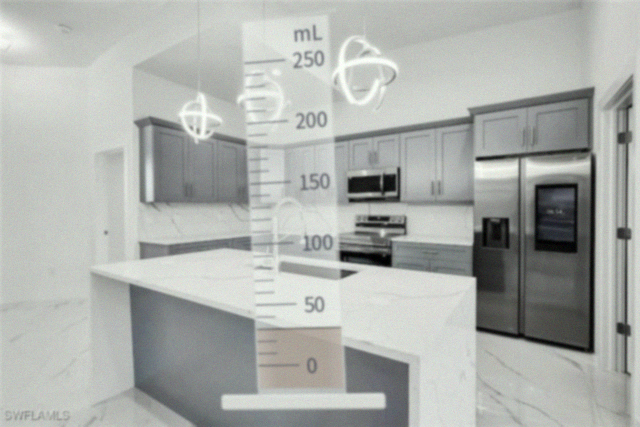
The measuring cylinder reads 30 mL
